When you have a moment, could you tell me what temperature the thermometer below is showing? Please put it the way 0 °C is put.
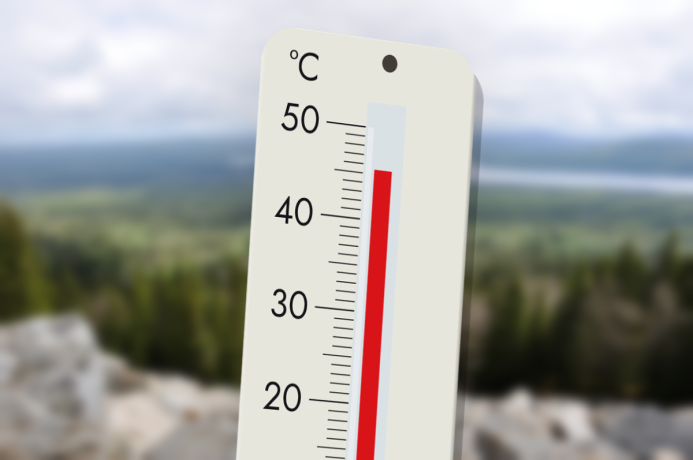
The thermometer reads 45.5 °C
